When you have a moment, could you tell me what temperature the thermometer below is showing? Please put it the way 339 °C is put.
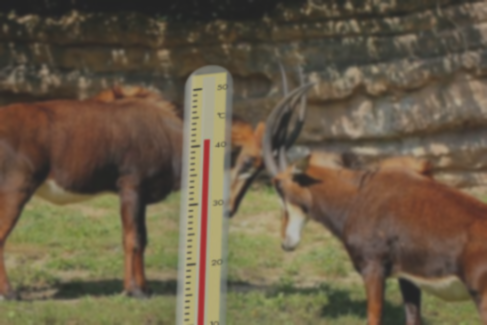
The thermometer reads 41 °C
